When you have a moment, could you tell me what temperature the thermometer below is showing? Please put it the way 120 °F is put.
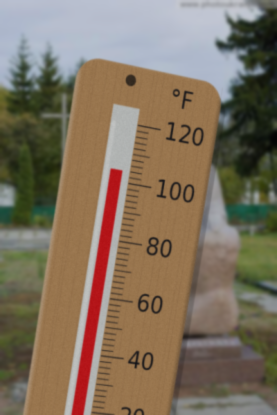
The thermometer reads 104 °F
